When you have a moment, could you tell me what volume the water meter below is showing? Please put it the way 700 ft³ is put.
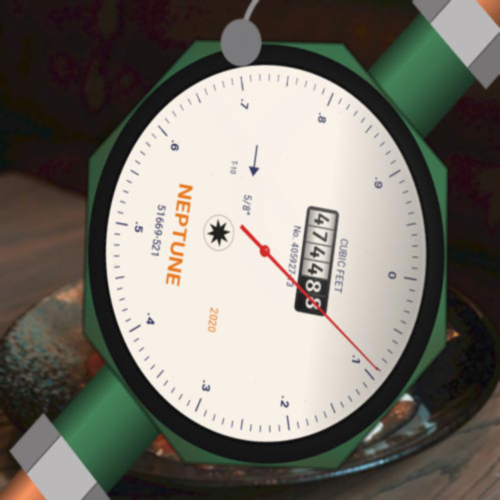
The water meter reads 474488.09 ft³
